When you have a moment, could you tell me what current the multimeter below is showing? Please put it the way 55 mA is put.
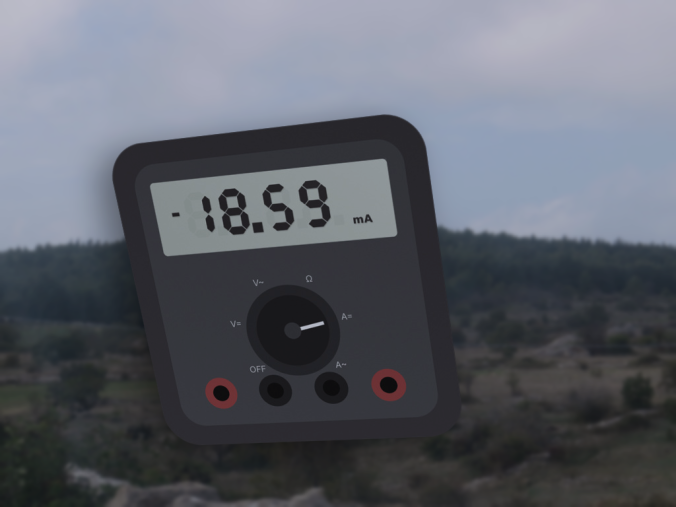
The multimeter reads -18.59 mA
